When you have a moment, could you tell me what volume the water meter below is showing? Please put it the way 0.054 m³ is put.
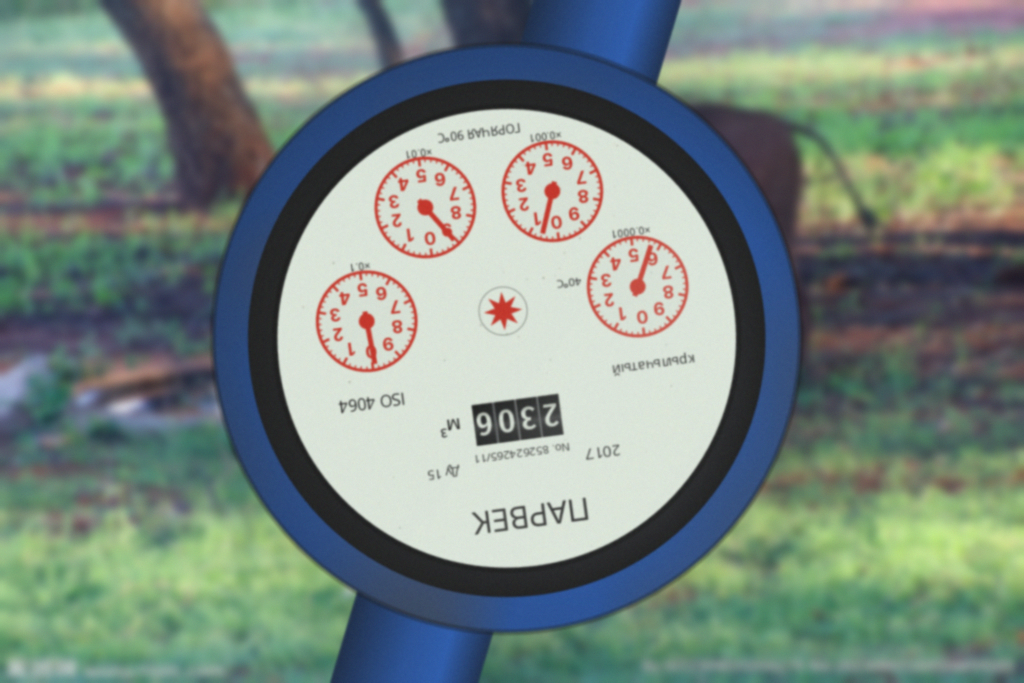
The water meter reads 2305.9905 m³
